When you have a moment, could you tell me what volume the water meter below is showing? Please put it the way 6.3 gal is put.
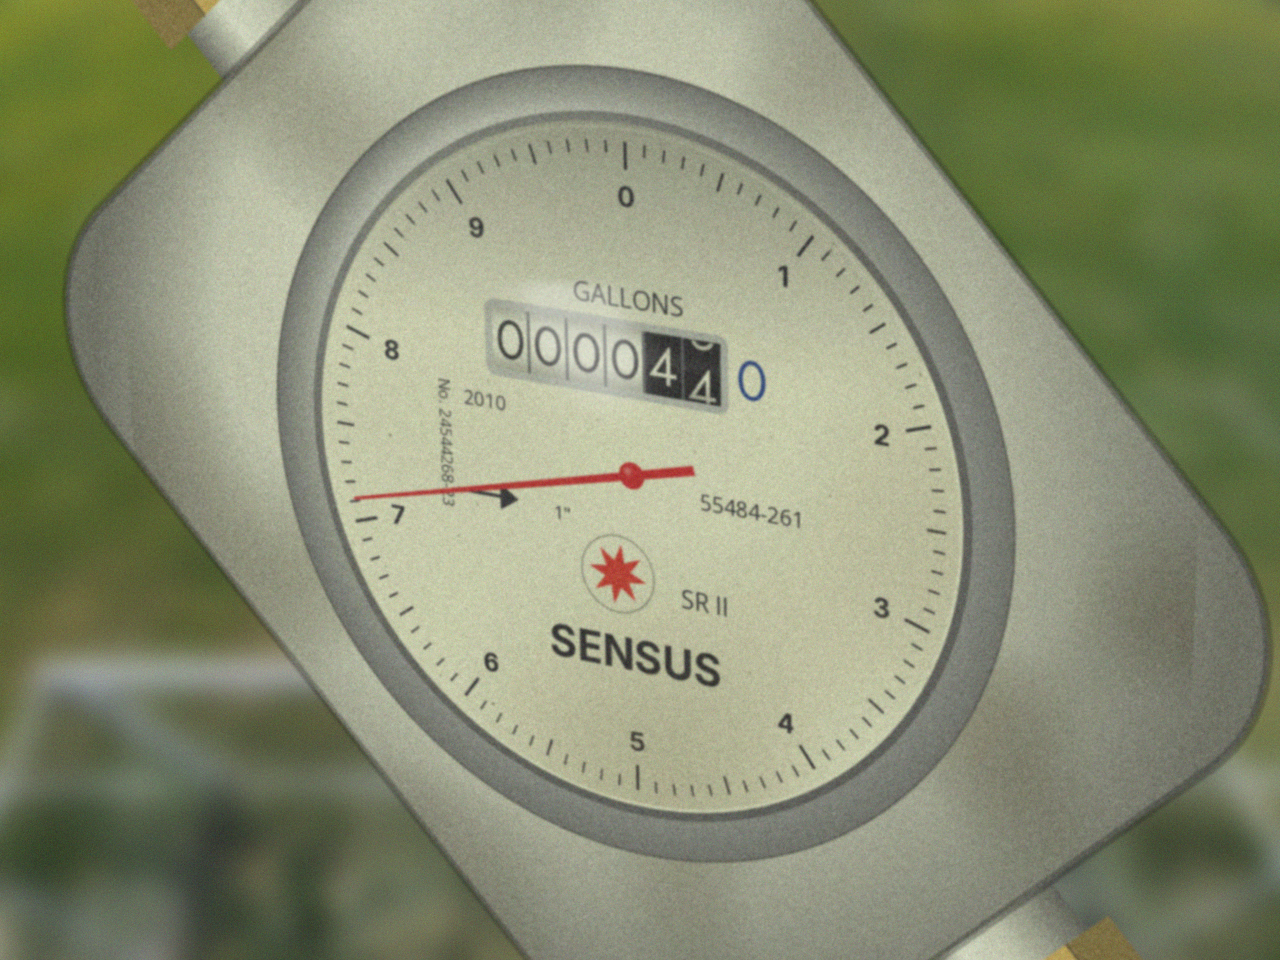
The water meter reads 437.1 gal
